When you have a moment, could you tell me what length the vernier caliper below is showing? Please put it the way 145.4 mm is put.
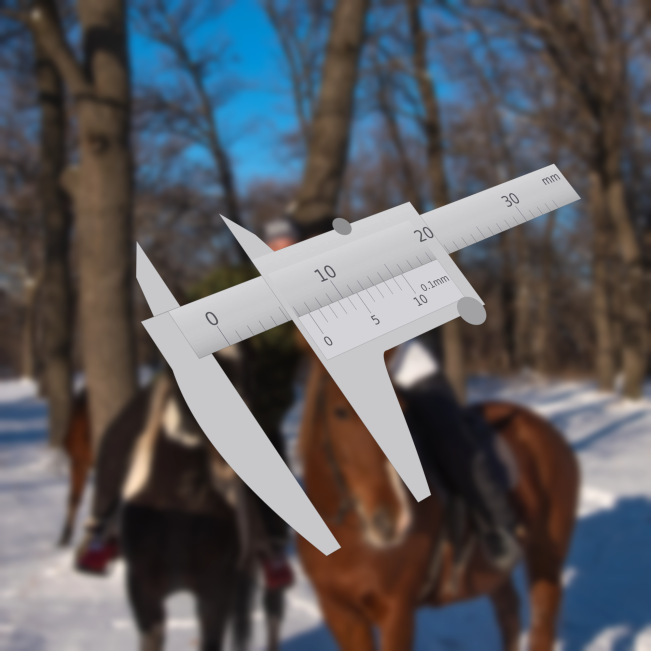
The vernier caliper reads 6.8 mm
